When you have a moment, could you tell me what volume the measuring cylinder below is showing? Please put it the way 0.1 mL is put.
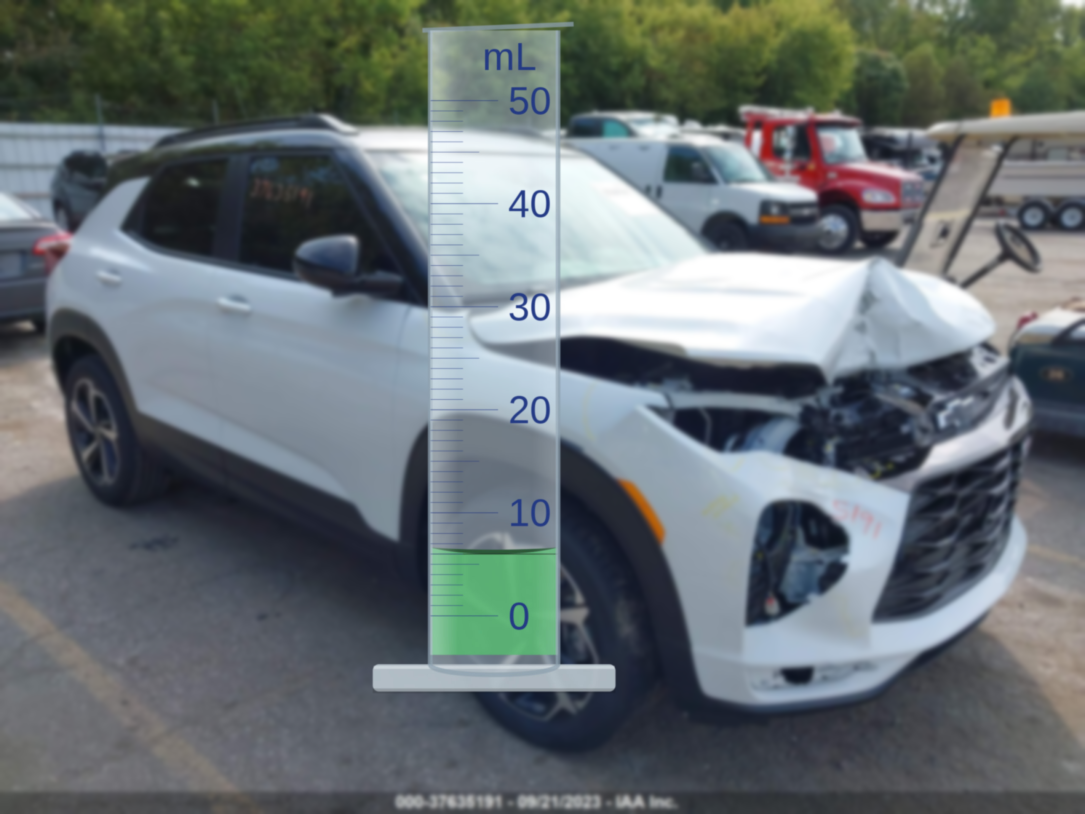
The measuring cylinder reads 6 mL
